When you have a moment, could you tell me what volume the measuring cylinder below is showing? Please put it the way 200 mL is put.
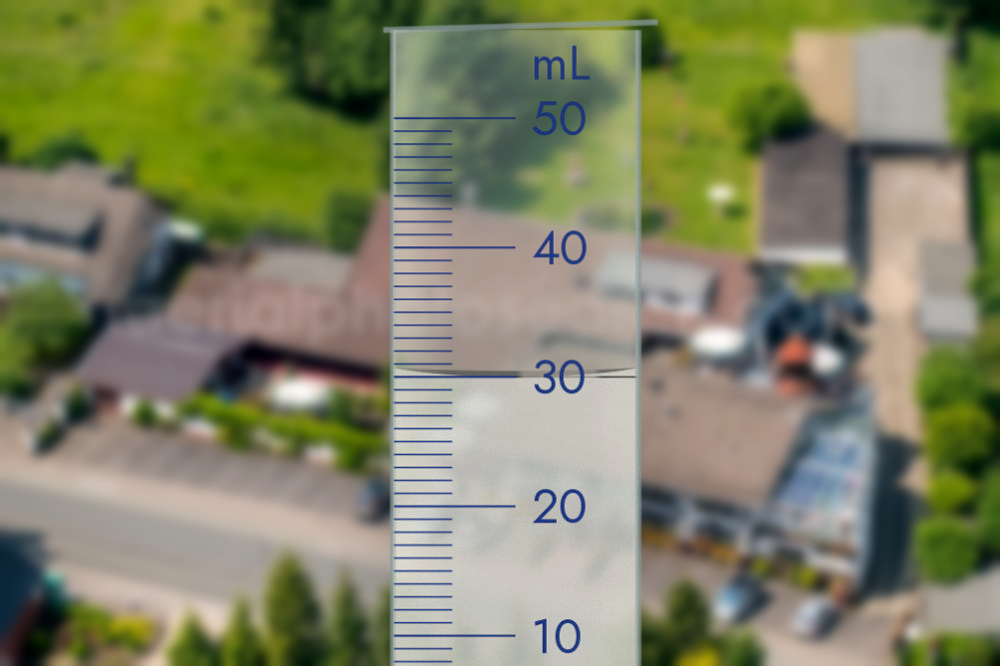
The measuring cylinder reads 30 mL
